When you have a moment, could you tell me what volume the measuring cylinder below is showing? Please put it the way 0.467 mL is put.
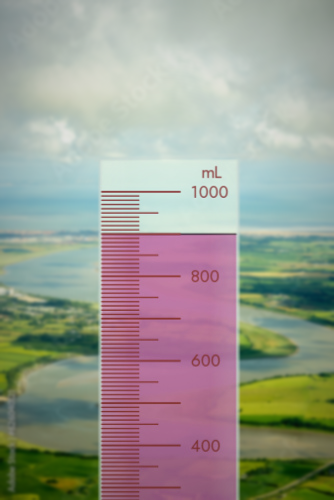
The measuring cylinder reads 900 mL
